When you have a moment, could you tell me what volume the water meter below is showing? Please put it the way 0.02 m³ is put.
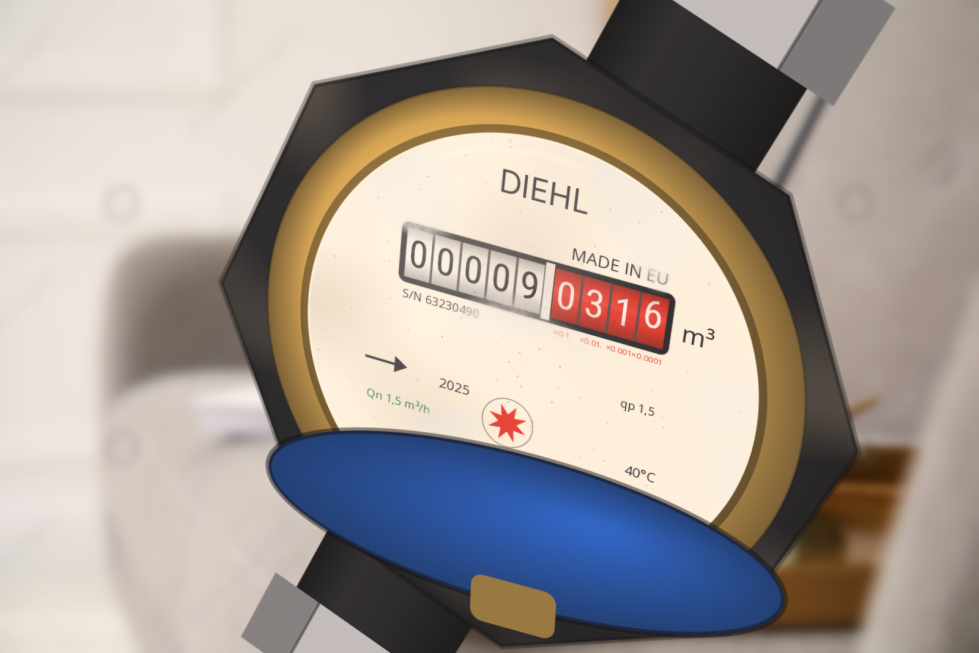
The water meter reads 9.0316 m³
